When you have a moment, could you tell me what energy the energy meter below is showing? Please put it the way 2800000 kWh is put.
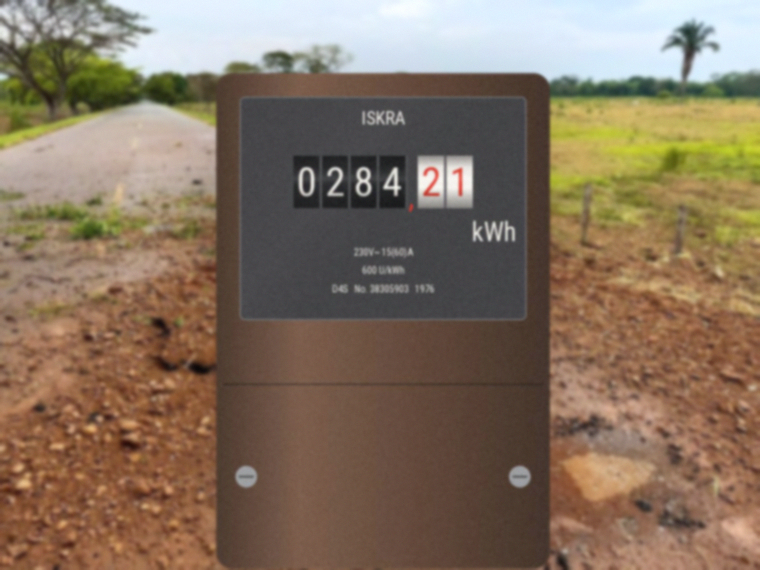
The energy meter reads 284.21 kWh
